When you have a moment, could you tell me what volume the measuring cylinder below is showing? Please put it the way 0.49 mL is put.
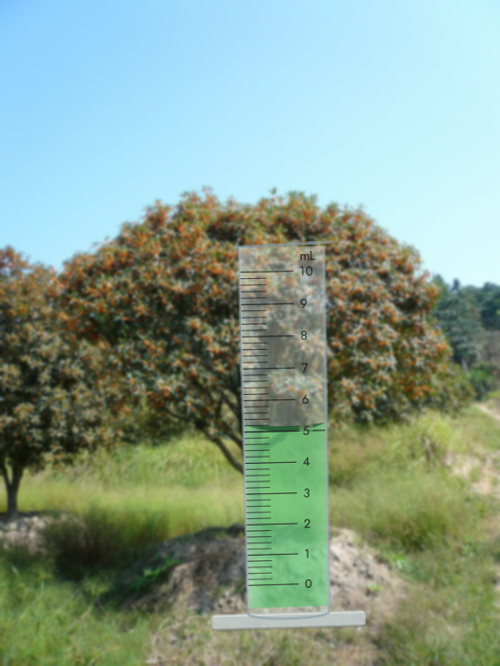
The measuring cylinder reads 5 mL
